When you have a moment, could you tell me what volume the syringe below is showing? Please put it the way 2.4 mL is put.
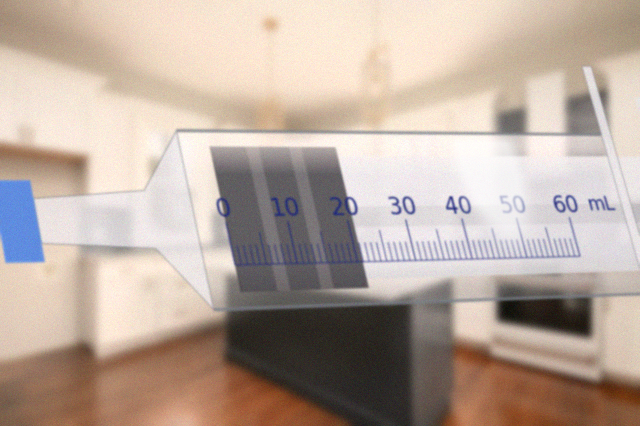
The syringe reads 0 mL
